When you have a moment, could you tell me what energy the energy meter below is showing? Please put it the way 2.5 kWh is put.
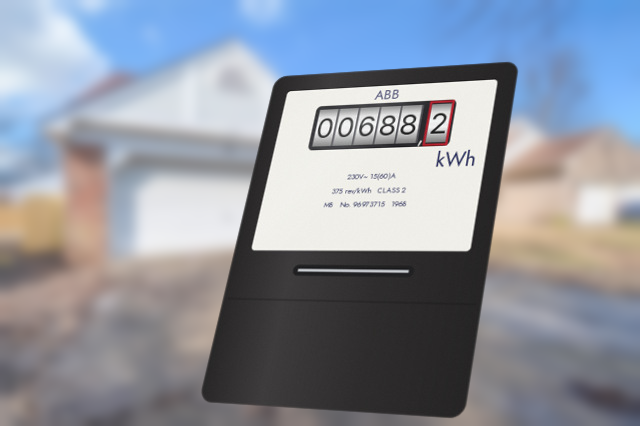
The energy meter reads 688.2 kWh
